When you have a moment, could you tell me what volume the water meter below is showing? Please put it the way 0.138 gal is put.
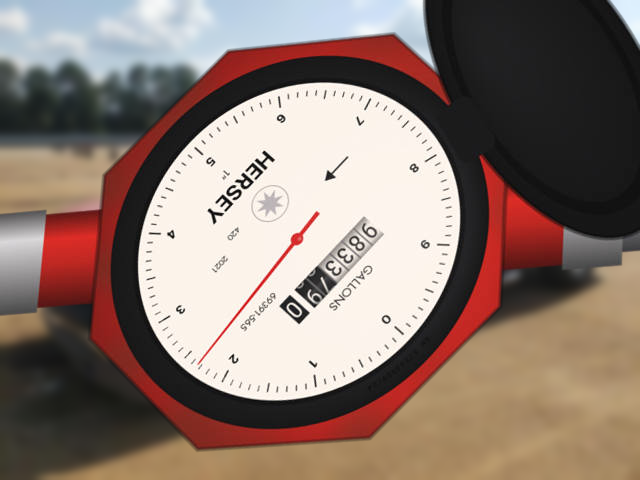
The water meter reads 9833792.3 gal
